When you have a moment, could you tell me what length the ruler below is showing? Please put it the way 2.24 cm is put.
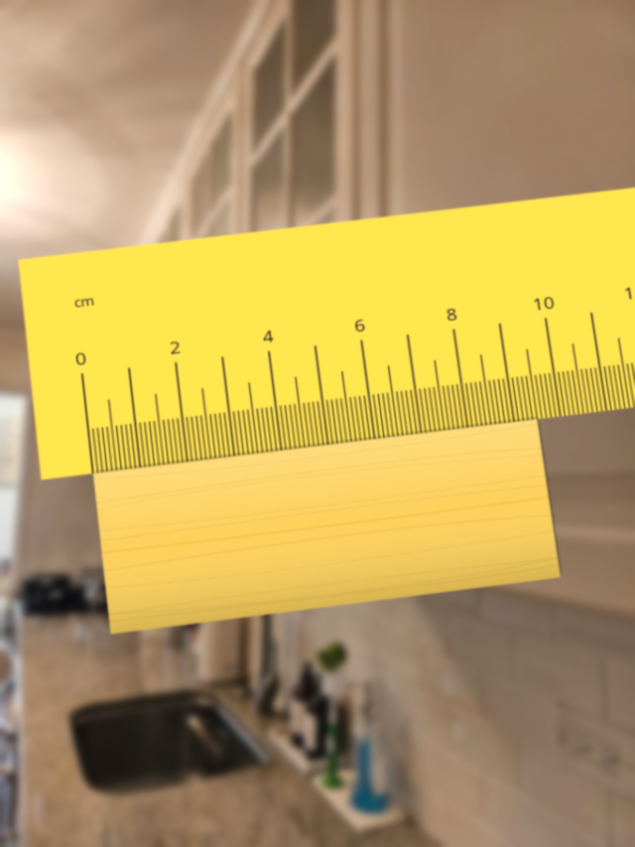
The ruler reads 9.5 cm
